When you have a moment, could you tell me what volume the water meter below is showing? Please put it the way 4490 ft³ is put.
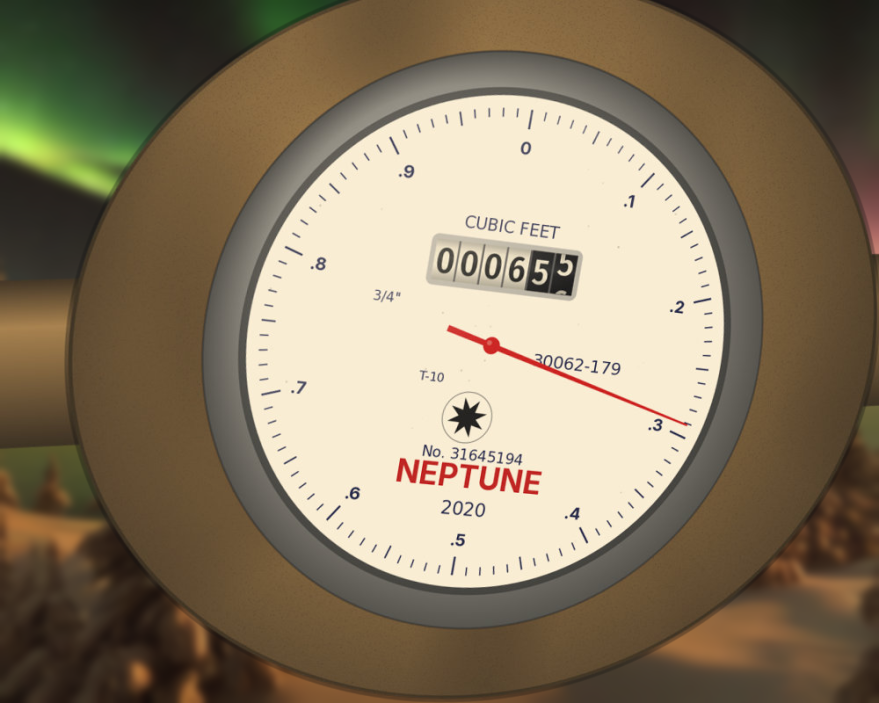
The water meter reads 655.29 ft³
